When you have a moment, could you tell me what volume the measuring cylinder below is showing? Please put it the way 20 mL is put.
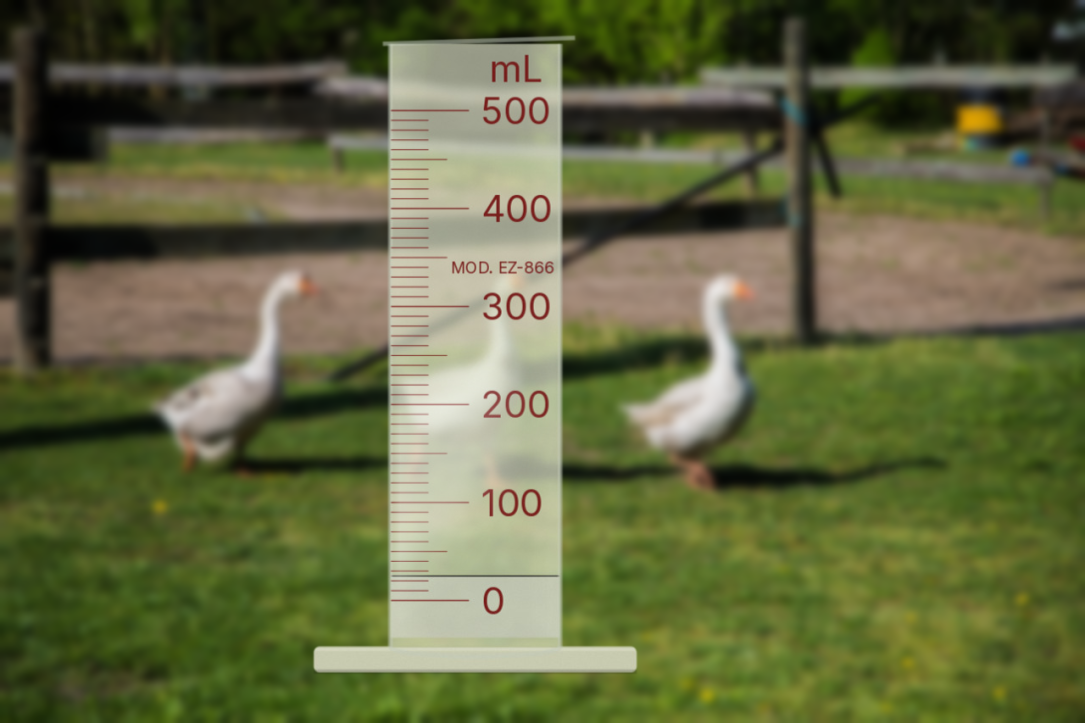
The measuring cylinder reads 25 mL
